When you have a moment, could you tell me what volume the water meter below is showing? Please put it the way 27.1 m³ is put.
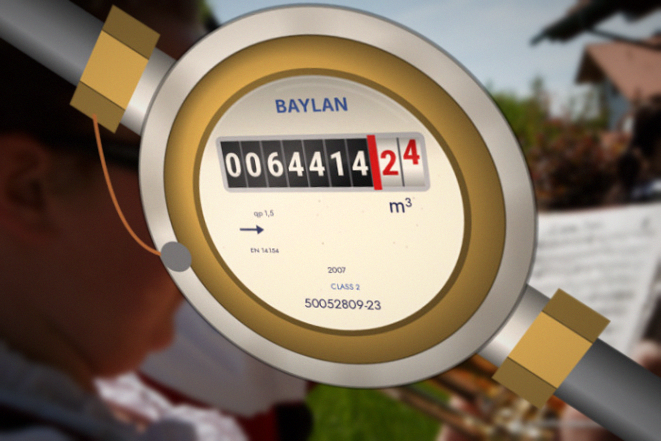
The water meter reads 64414.24 m³
